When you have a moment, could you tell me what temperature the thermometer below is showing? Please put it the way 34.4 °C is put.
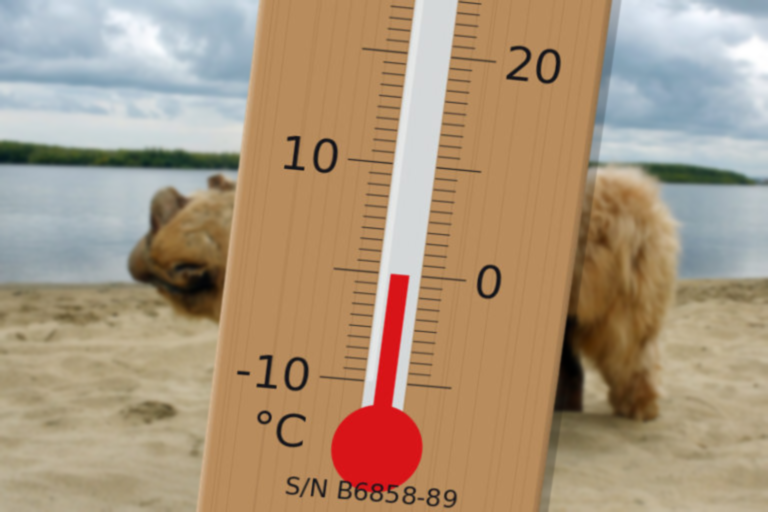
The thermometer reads 0 °C
